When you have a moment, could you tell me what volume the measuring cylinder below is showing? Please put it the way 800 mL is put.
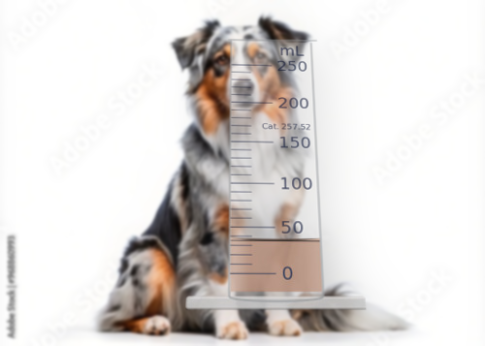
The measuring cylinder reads 35 mL
